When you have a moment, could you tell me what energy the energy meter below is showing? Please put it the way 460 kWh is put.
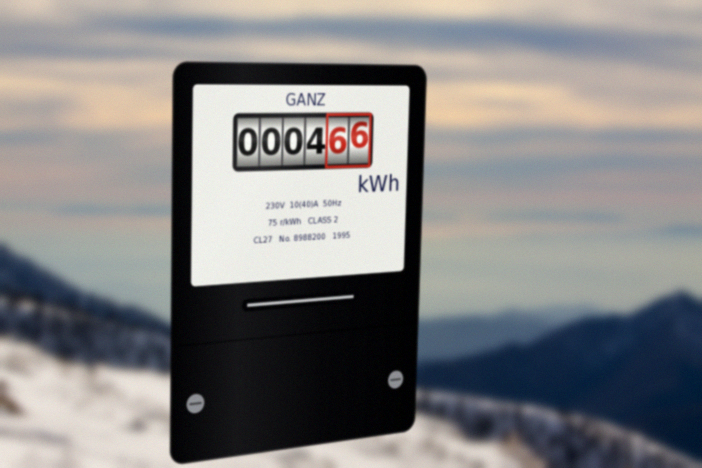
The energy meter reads 4.66 kWh
